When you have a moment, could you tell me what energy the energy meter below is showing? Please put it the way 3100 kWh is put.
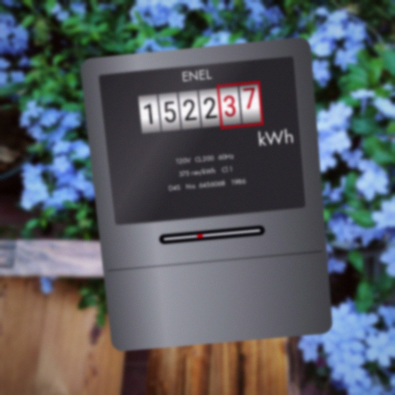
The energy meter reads 1522.37 kWh
